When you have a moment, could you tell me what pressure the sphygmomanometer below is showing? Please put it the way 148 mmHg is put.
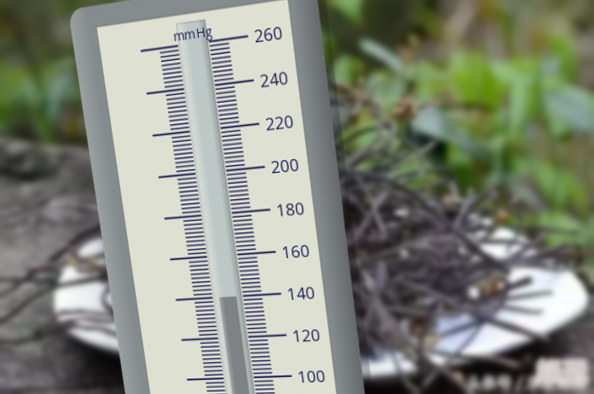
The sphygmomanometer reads 140 mmHg
